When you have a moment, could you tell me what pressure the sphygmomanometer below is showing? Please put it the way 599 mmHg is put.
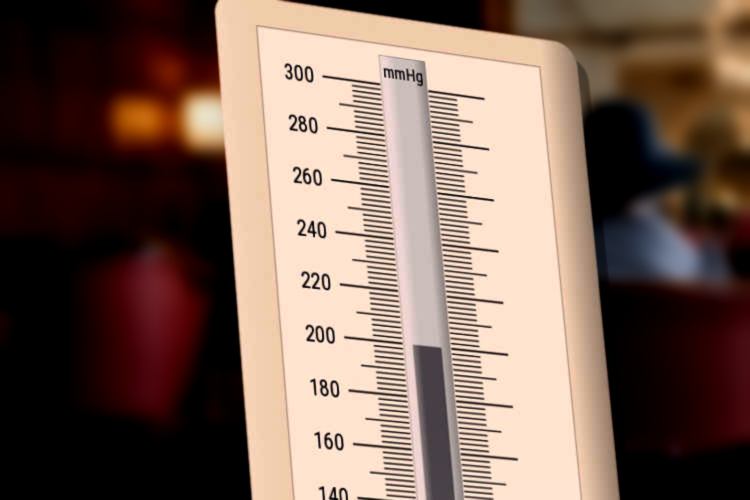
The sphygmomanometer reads 200 mmHg
